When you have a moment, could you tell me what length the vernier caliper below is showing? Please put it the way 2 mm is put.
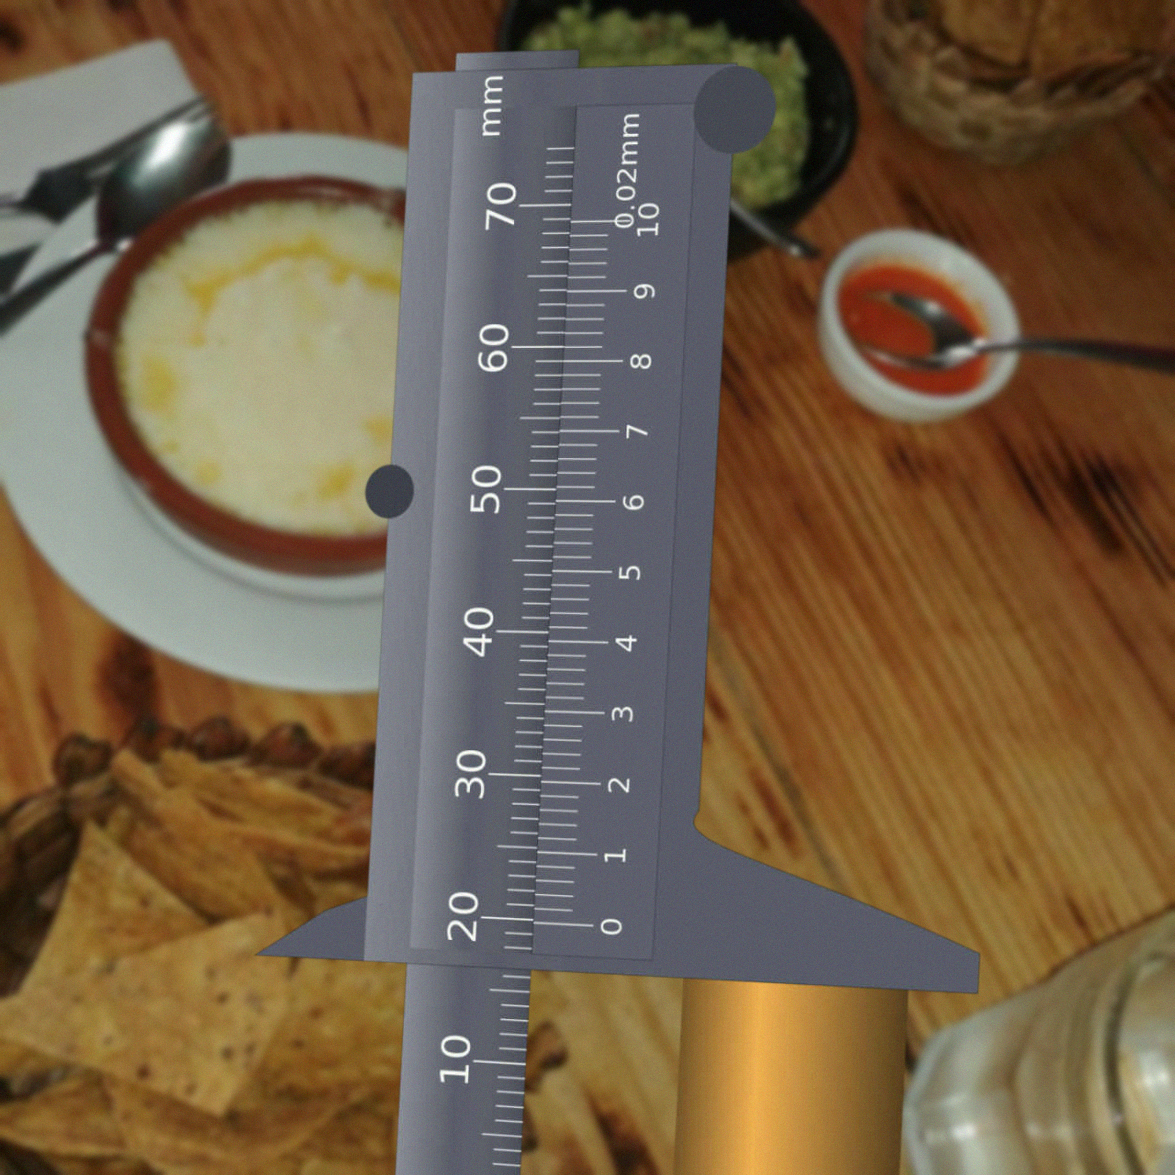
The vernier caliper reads 19.8 mm
